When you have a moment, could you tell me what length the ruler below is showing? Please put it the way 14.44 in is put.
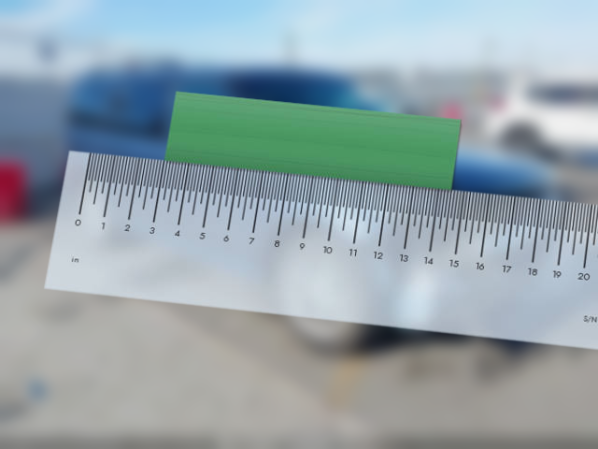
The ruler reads 11.5 in
